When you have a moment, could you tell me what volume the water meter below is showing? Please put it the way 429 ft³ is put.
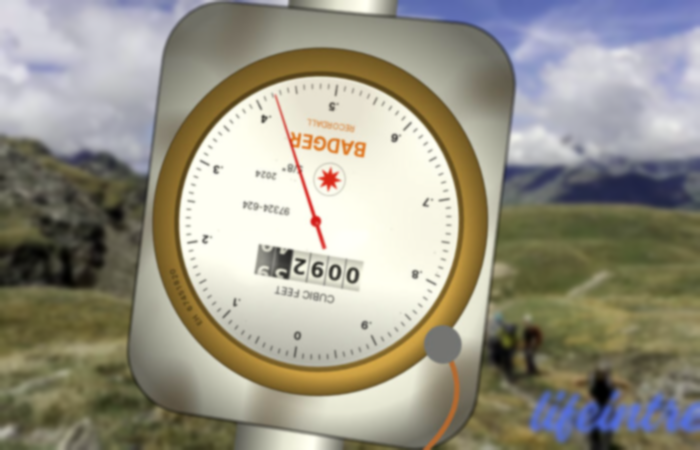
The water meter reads 9239.42 ft³
